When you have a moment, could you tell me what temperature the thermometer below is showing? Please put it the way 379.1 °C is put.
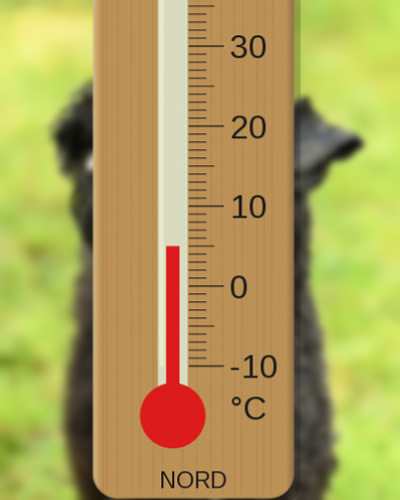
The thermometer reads 5 °C
